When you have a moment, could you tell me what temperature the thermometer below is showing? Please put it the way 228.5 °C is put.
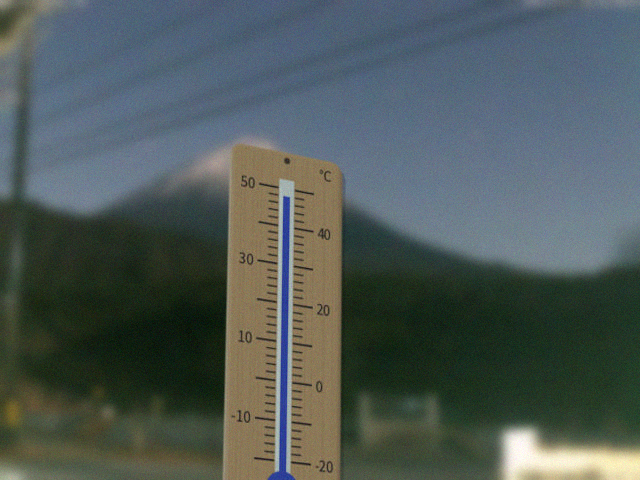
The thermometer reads 48 °C
